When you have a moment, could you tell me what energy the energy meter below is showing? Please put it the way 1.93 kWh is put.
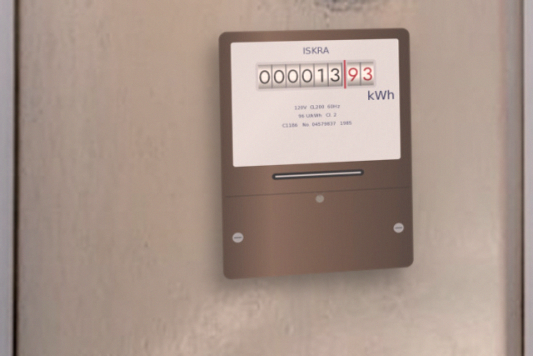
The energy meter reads 13.93 kWh
